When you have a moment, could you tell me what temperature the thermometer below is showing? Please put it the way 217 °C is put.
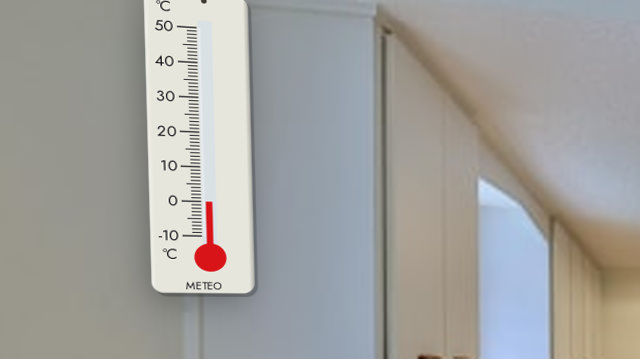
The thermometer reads 0 °C
